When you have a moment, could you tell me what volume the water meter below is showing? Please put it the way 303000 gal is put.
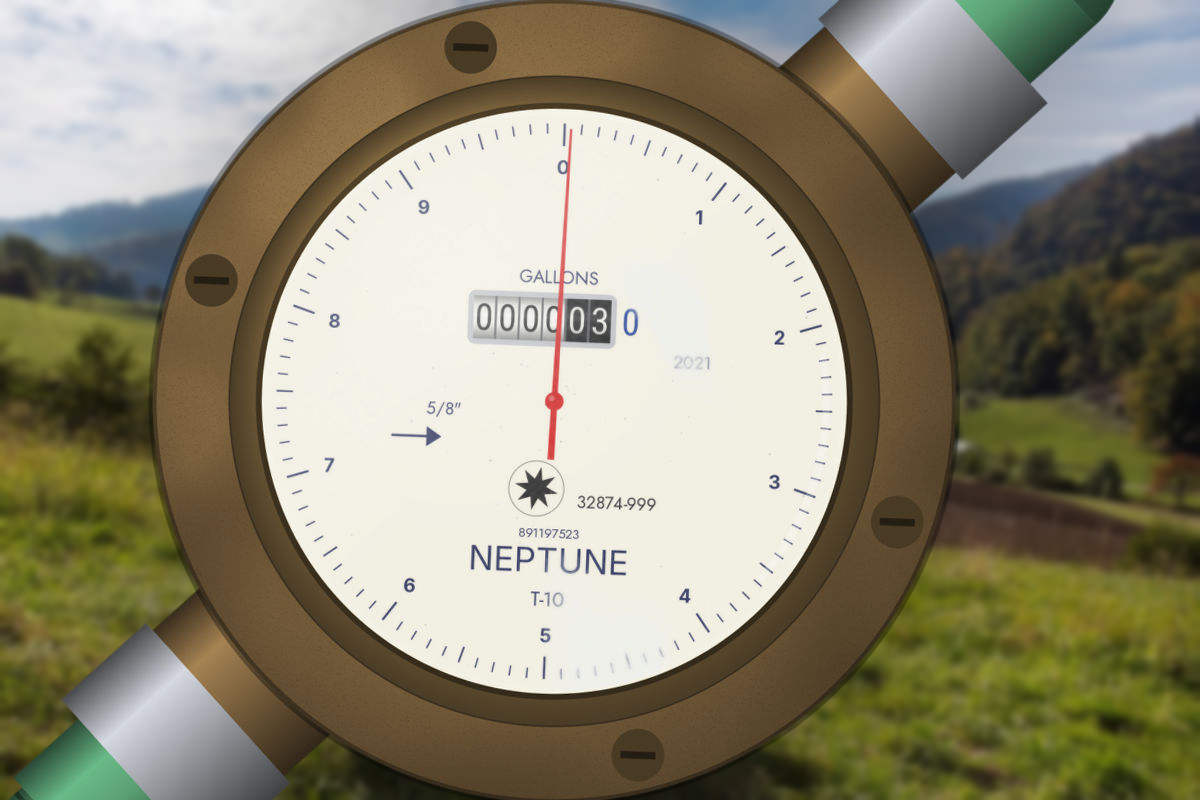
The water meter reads 30.0 gal
